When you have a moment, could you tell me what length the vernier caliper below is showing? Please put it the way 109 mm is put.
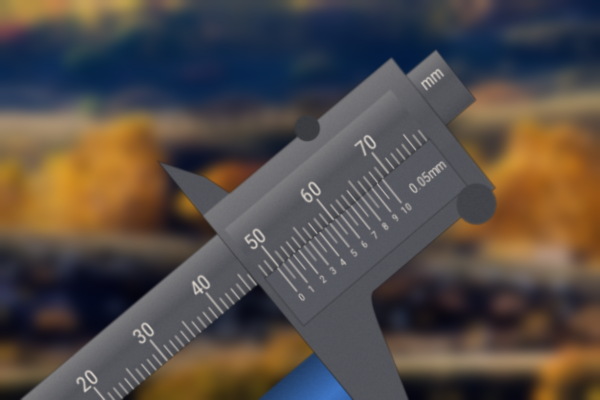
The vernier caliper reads 49.8 mm
